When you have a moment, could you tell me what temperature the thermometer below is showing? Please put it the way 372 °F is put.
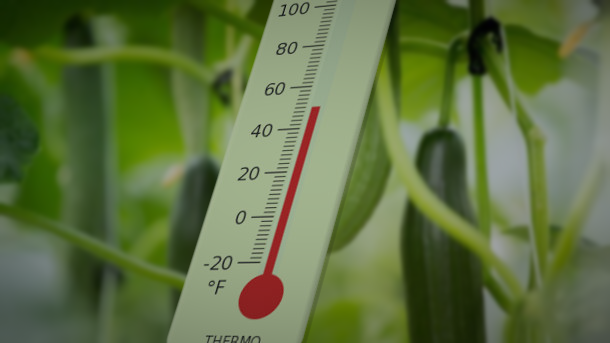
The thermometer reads 50 °F
